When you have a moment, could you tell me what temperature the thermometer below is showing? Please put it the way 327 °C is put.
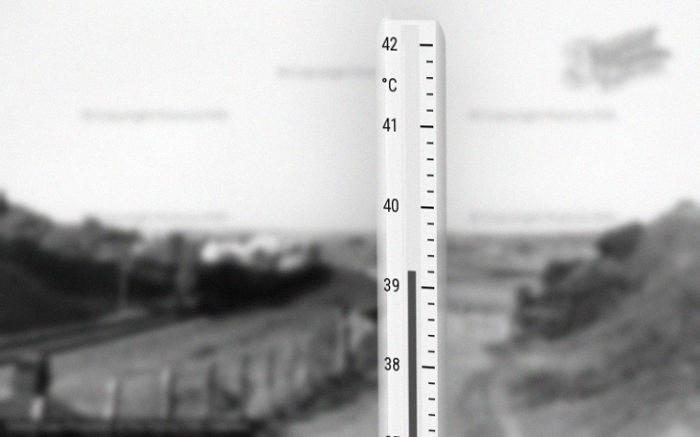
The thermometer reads 39.2 °C
